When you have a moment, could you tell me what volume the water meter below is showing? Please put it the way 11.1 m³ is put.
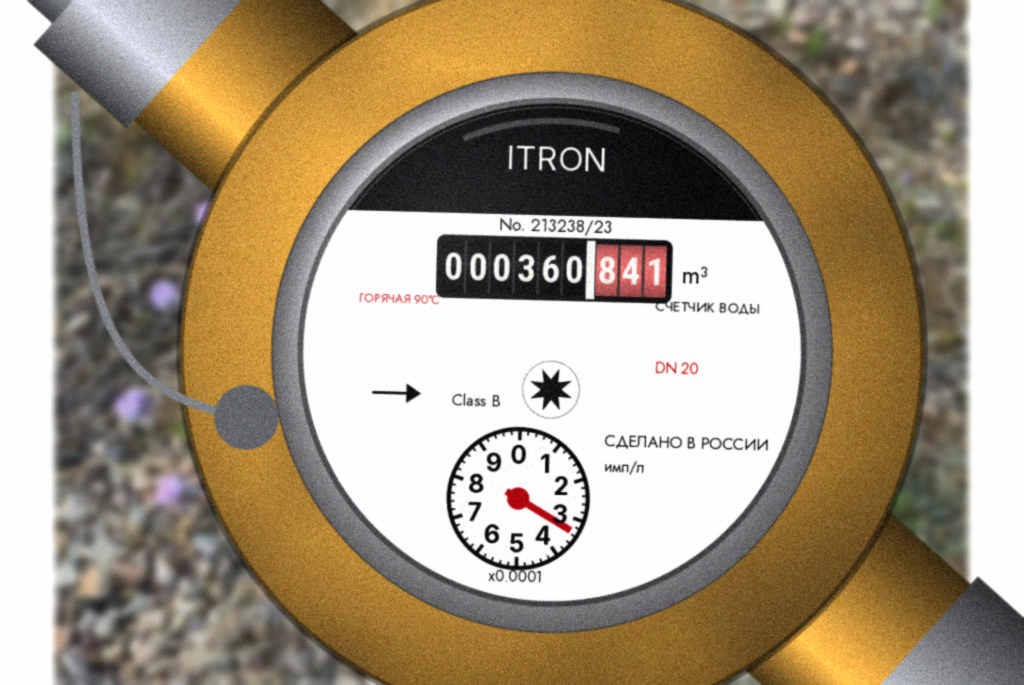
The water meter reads 360.8413 m³
